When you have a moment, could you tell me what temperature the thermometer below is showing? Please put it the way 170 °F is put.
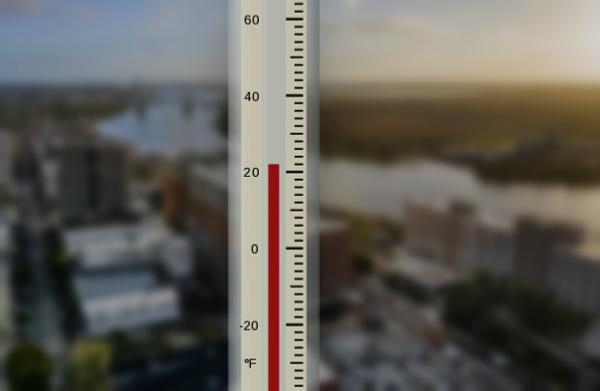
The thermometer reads 22 °F
